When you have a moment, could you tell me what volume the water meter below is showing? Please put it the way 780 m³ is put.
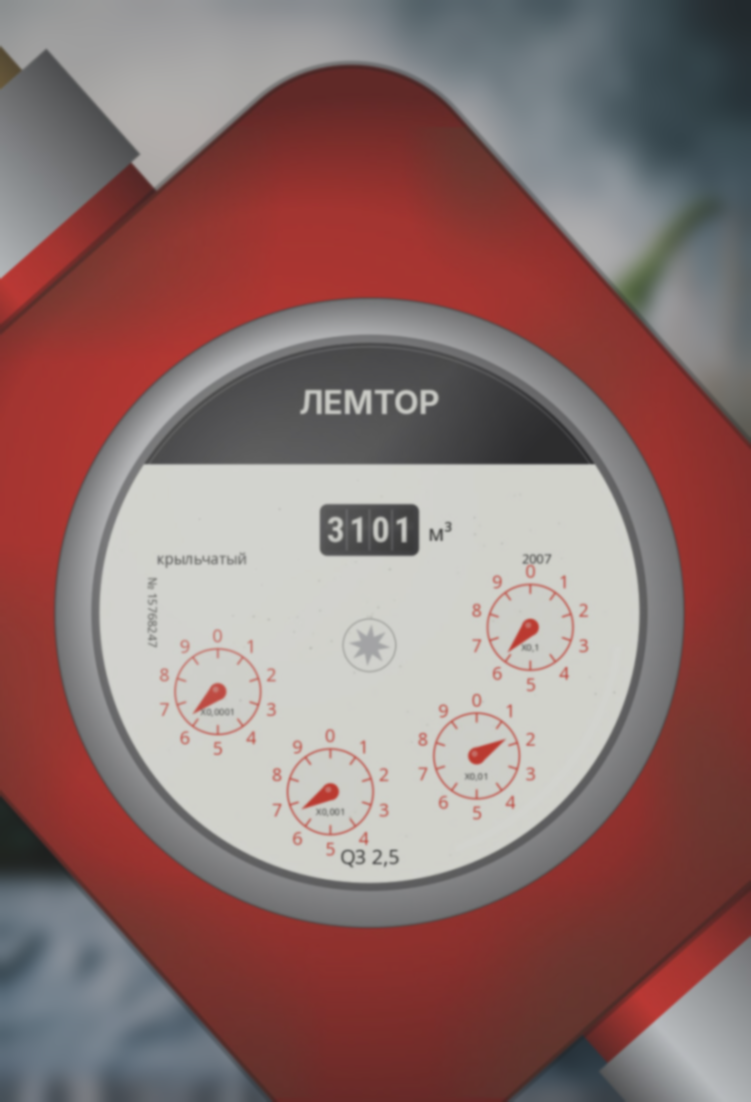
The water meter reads 3101.6166 m³
